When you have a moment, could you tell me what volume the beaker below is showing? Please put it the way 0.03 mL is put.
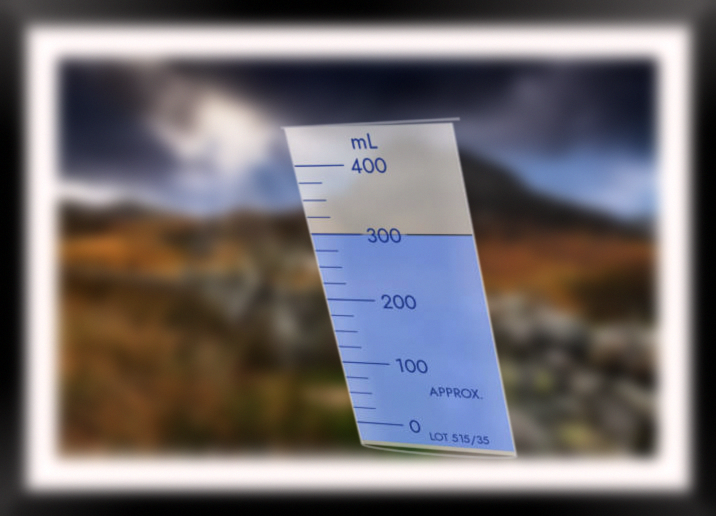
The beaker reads 300 mL
